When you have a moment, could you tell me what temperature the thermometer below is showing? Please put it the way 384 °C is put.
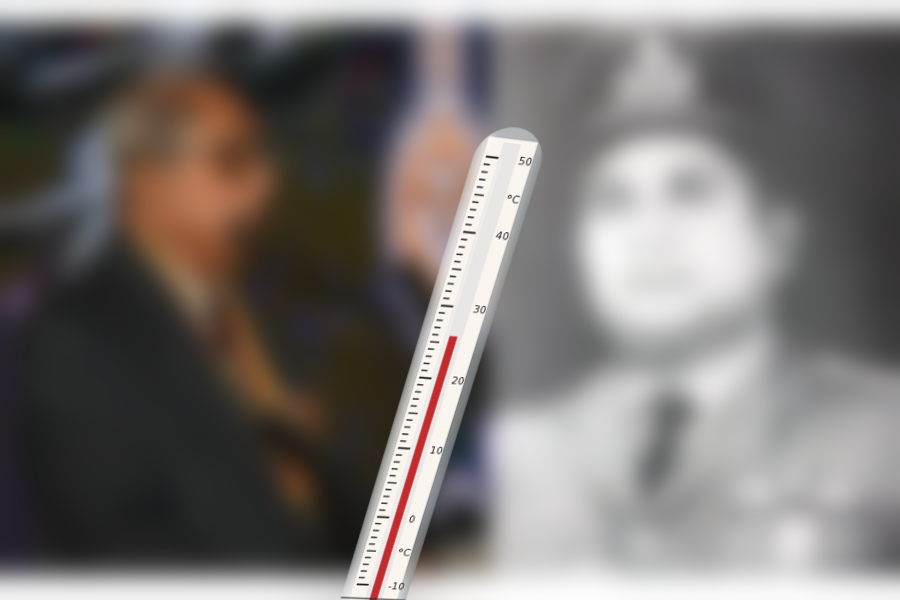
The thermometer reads 26 °C
